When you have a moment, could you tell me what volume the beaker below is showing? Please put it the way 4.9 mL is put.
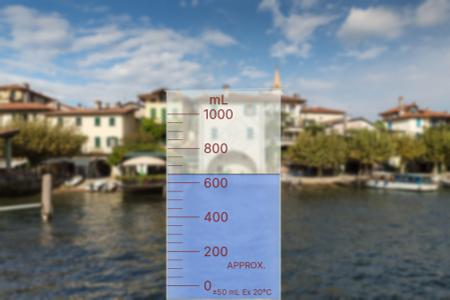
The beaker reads 650 mL
